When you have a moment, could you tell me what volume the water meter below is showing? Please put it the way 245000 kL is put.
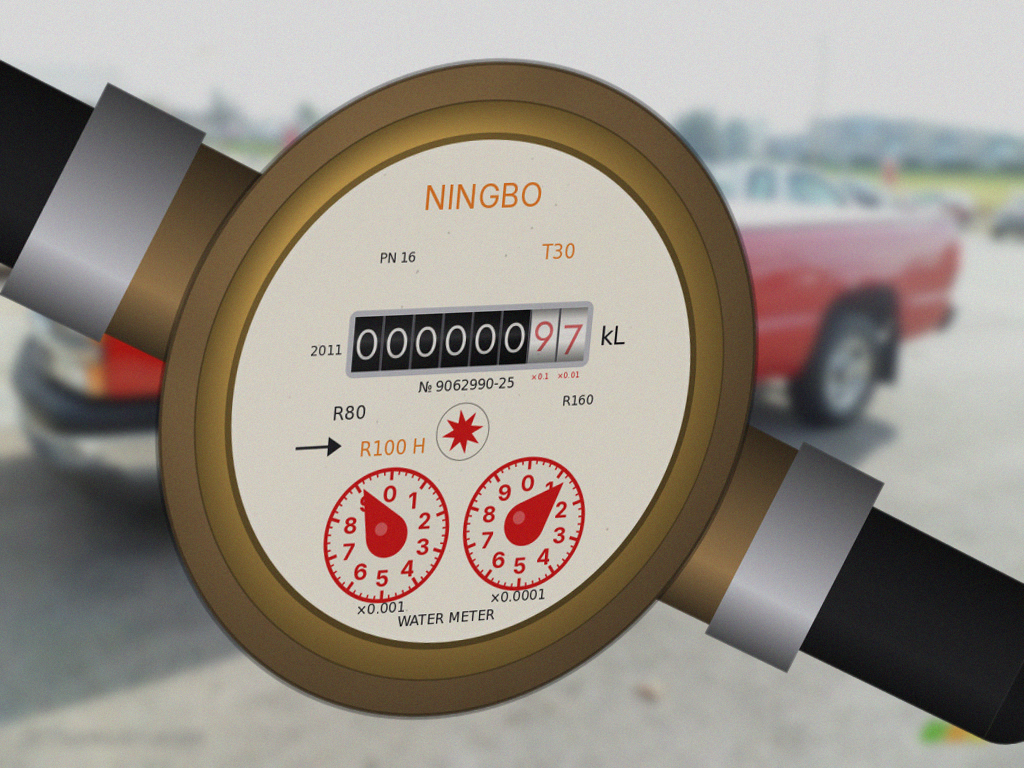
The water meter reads 0.9691 kL
